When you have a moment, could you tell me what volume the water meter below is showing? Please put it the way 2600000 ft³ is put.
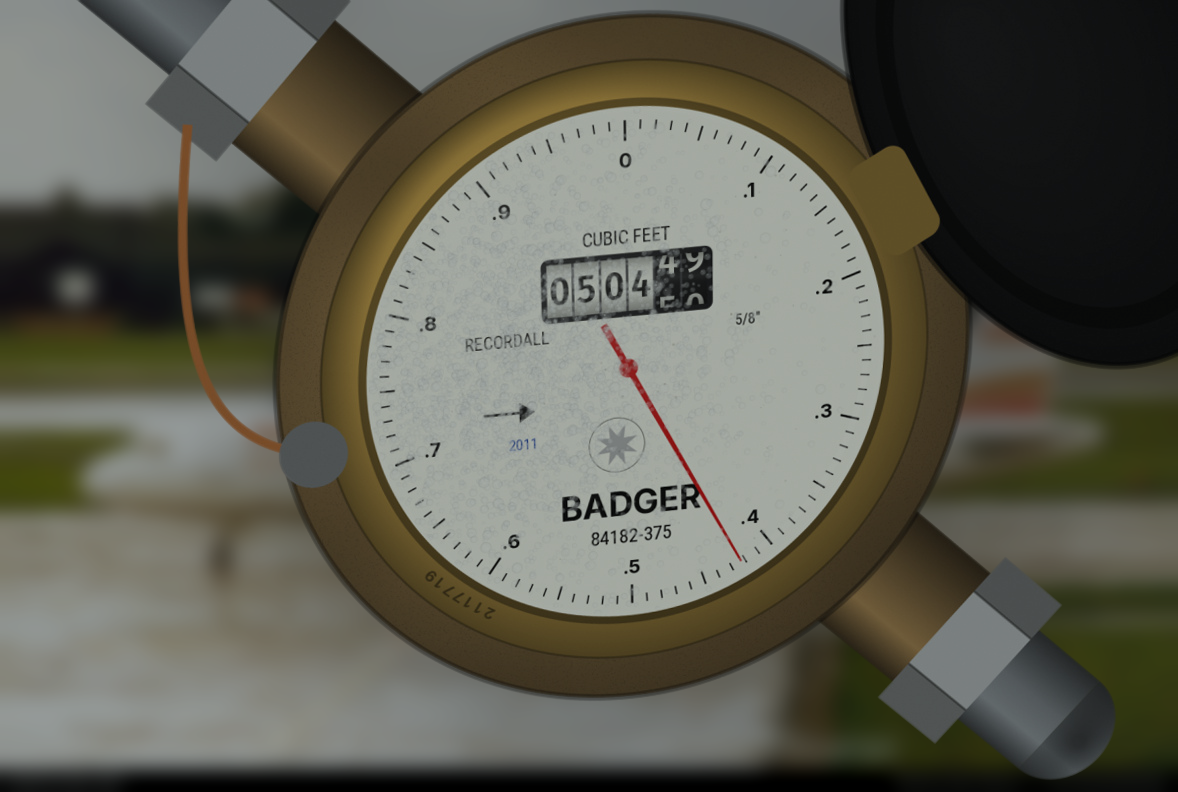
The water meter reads 50449.42 ft³
